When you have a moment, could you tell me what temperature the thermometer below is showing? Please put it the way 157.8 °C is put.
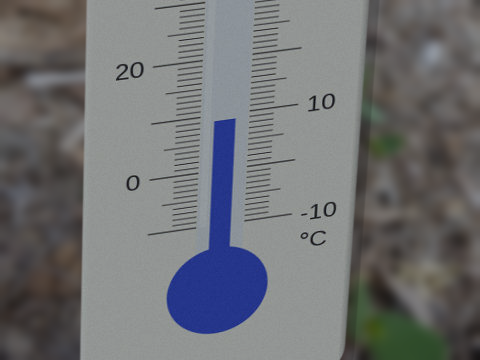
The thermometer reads 9 °C
